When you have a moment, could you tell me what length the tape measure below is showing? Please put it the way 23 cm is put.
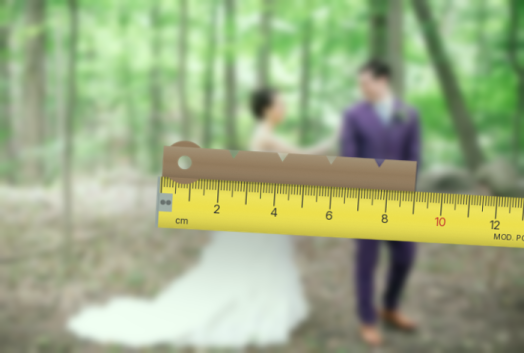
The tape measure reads 9 cm
